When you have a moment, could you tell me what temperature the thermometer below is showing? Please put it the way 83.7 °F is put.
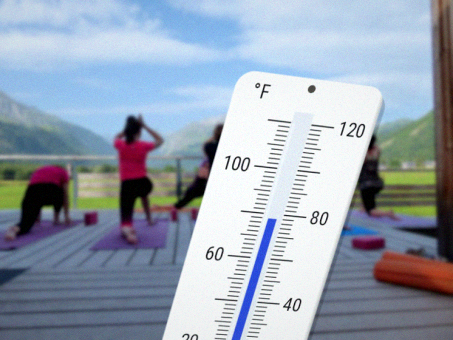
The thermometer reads 78 °F
